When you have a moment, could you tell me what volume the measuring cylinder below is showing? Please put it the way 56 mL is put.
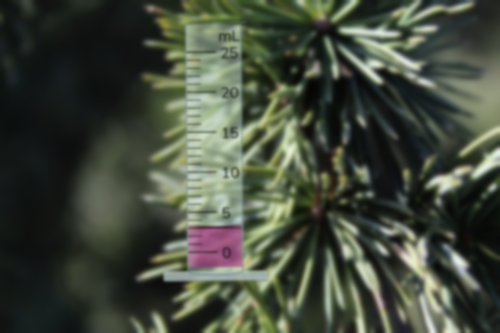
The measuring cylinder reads 3 mL
